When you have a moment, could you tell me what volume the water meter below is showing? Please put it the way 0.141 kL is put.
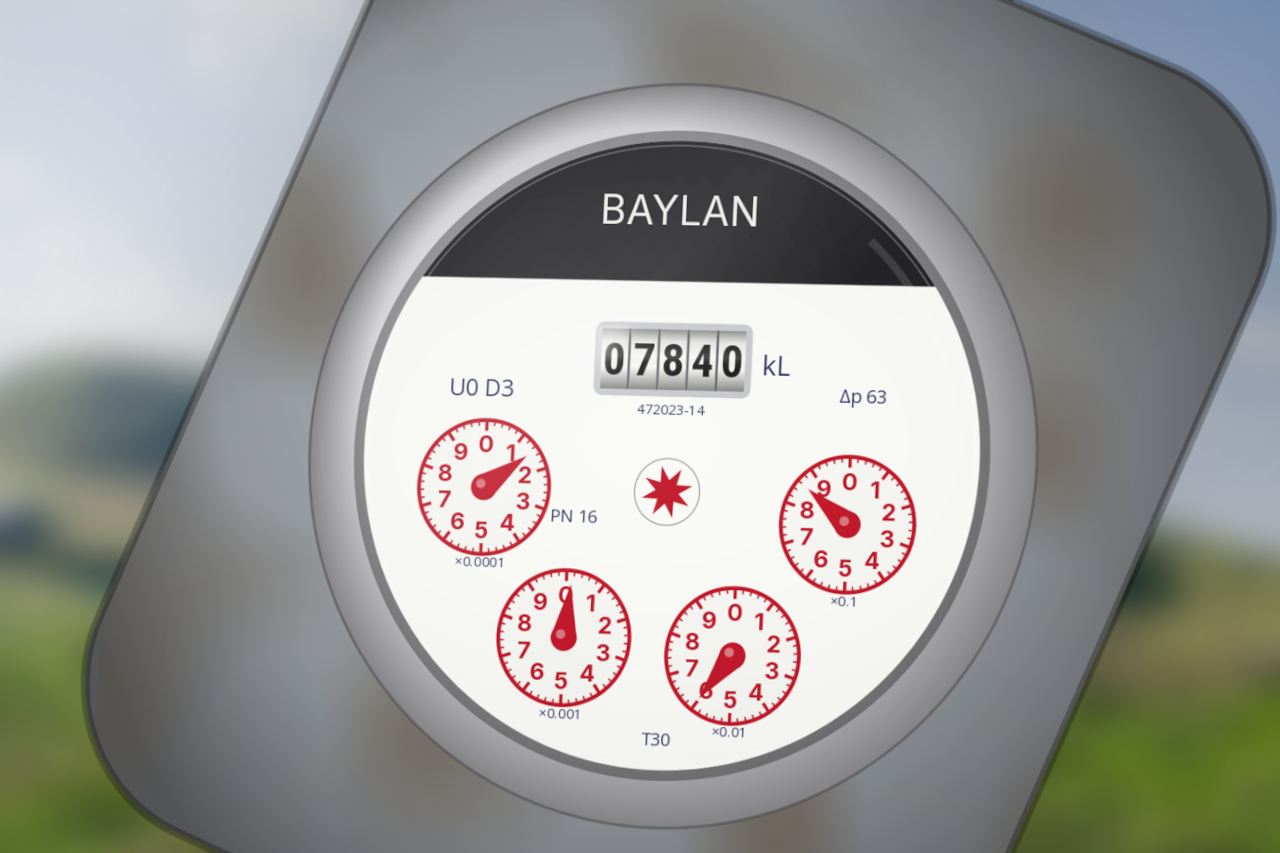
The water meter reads 7840.8601 kL
